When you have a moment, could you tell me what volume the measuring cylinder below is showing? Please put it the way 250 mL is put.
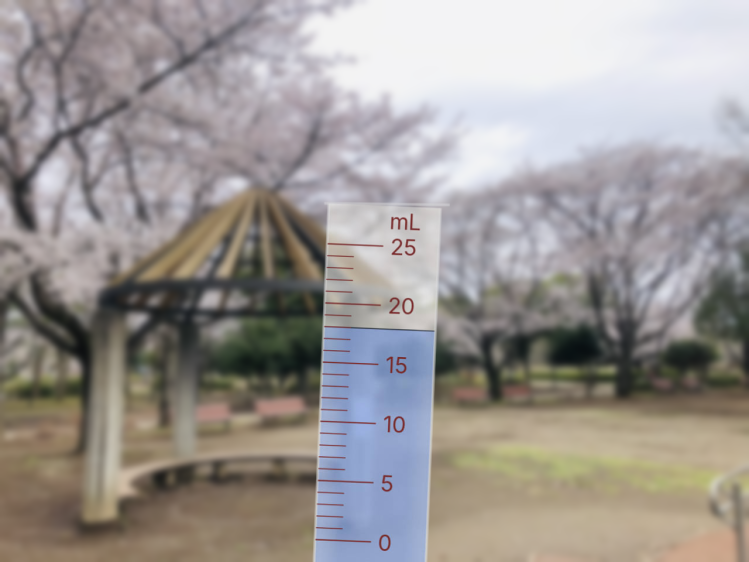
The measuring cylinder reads 18 mL
